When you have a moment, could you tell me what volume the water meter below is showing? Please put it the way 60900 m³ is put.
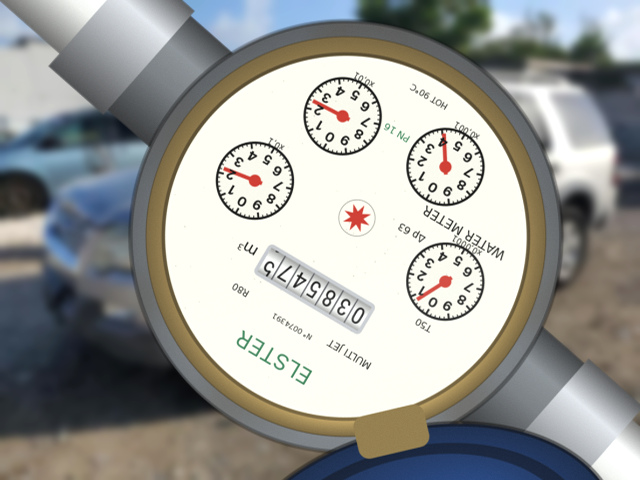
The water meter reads 385475.2240 m³
